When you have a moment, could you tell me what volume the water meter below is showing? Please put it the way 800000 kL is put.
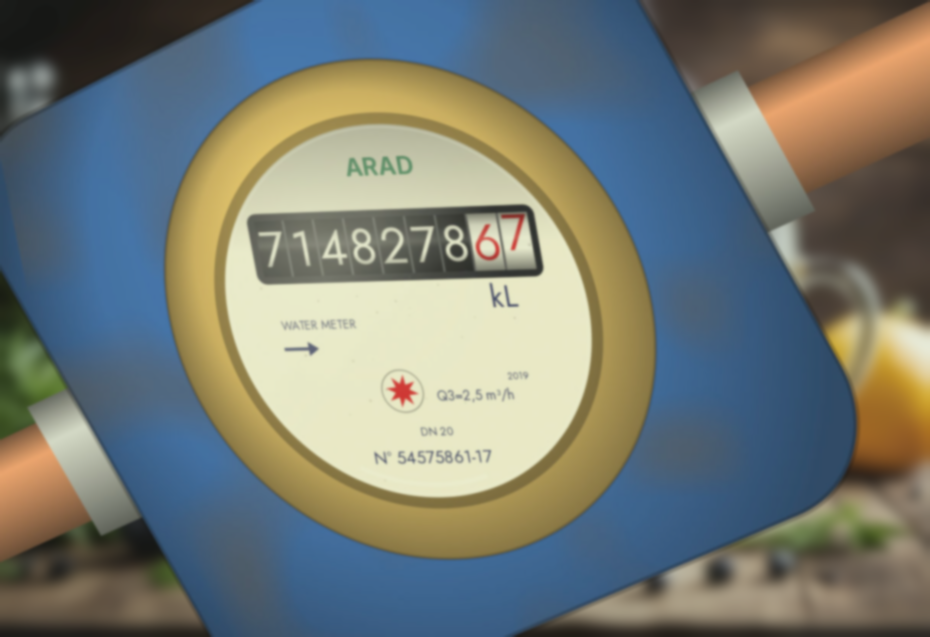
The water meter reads 7148278.67 kL
